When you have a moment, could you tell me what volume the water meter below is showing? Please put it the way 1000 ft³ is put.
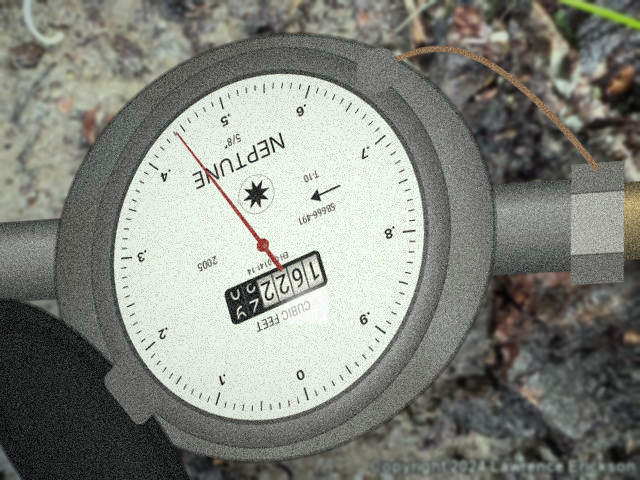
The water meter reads 162229.44 ft³
